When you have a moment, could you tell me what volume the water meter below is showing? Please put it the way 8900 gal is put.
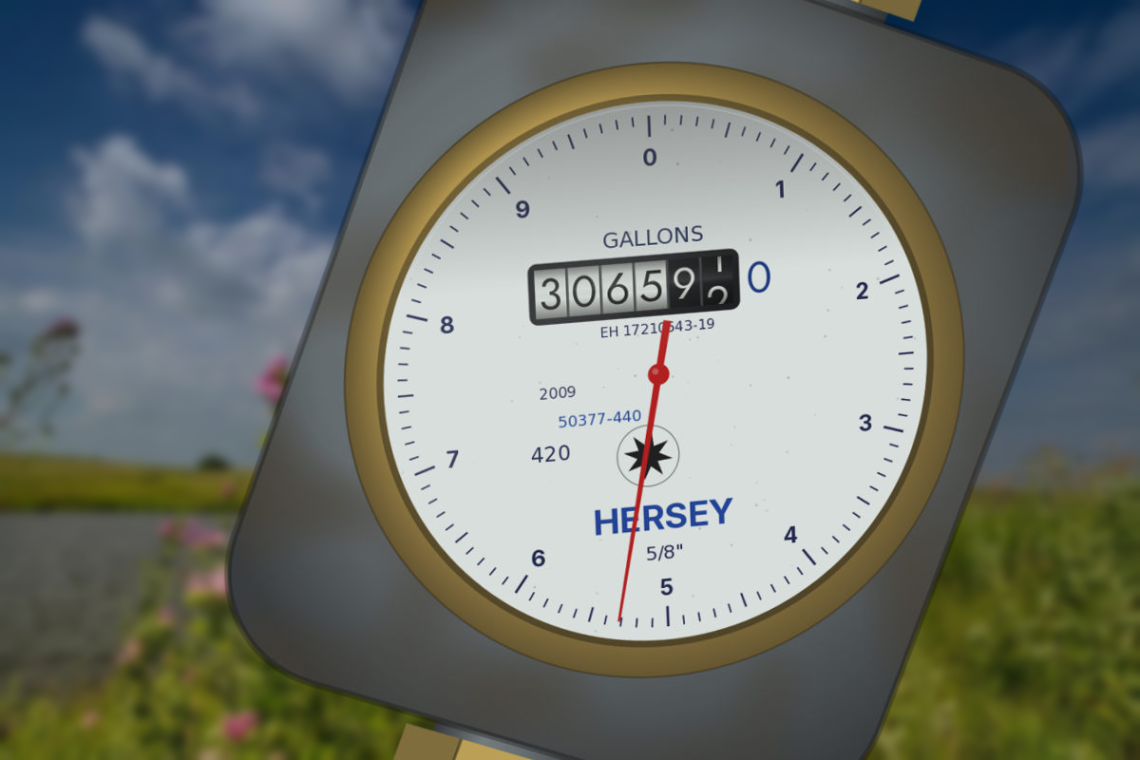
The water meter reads 3065915.3 gal
